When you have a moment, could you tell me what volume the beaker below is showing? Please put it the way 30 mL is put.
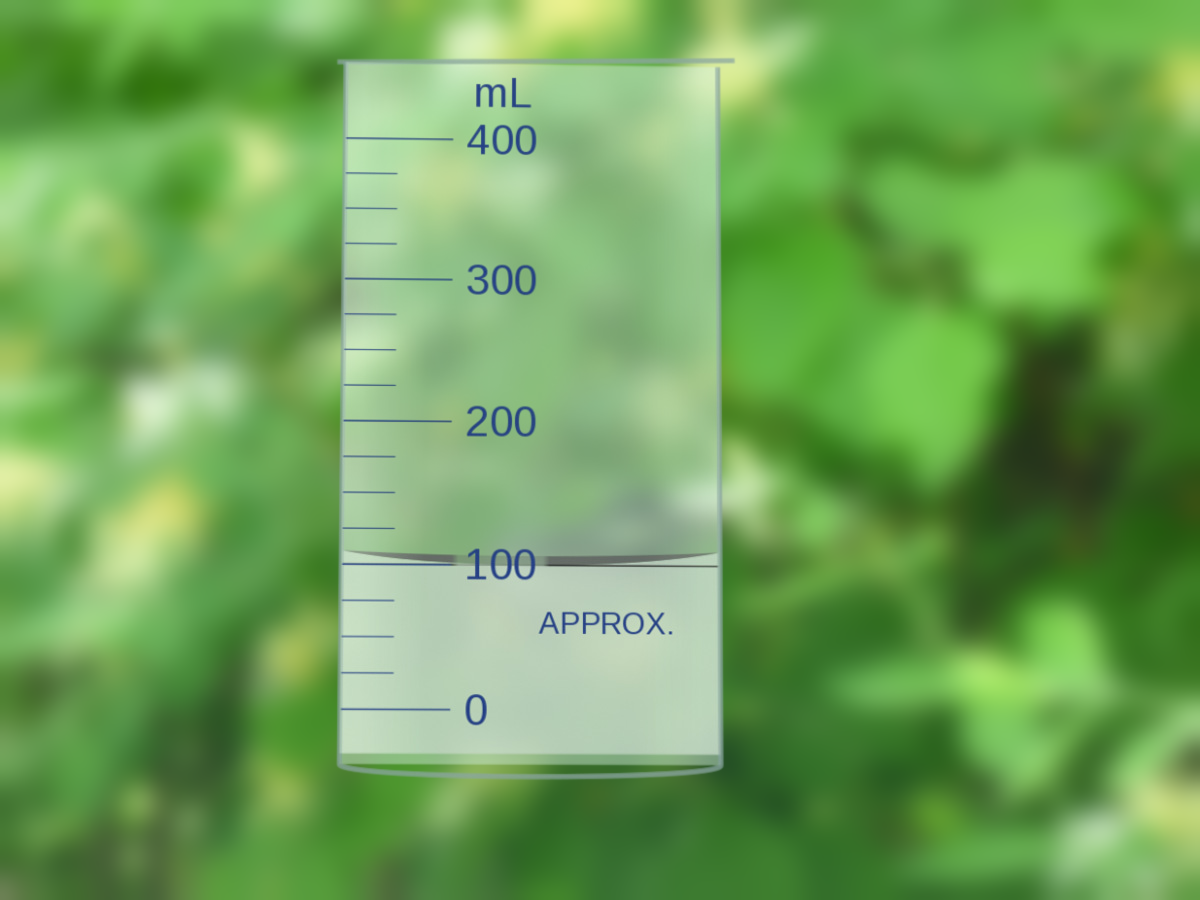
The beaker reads 100 mL
